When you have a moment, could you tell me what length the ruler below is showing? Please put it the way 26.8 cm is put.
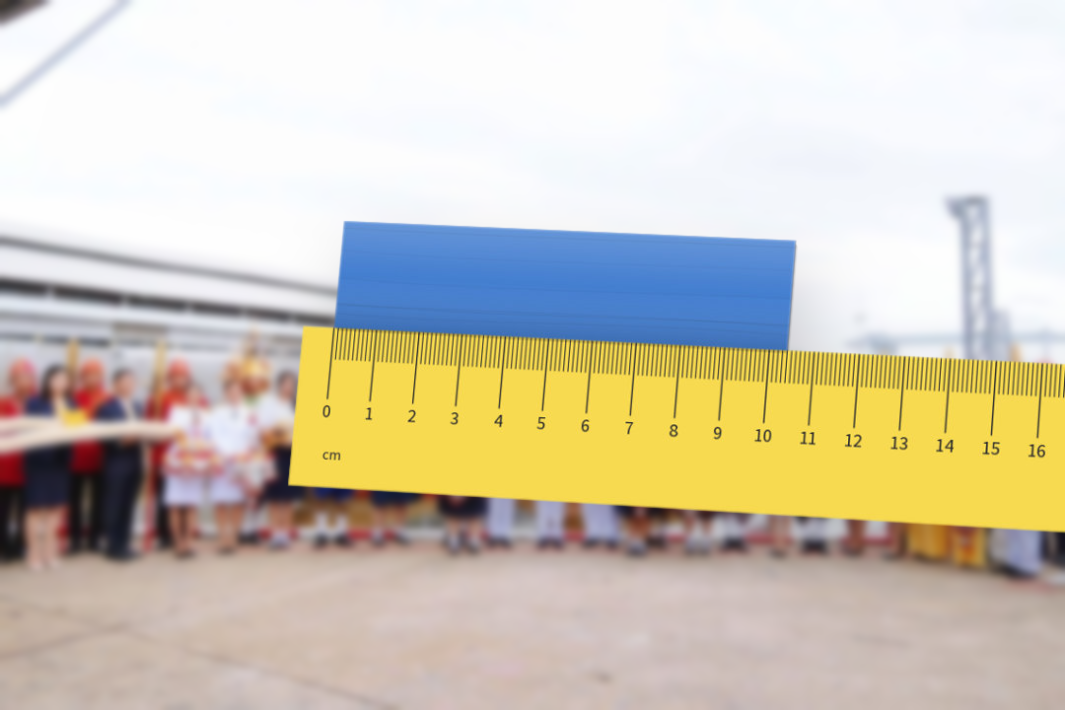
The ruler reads 10.4 cm
